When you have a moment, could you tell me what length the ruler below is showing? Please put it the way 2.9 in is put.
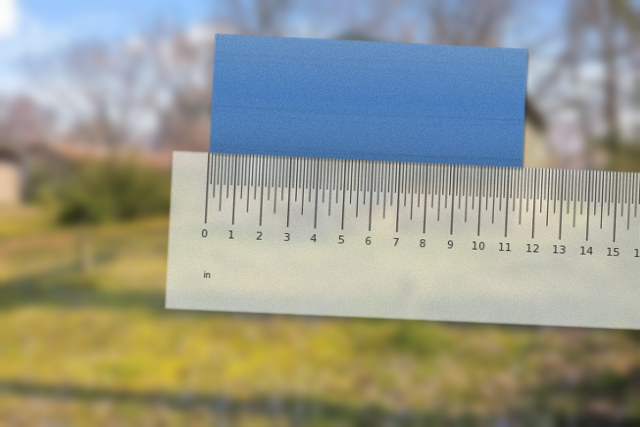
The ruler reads 11.5 in
